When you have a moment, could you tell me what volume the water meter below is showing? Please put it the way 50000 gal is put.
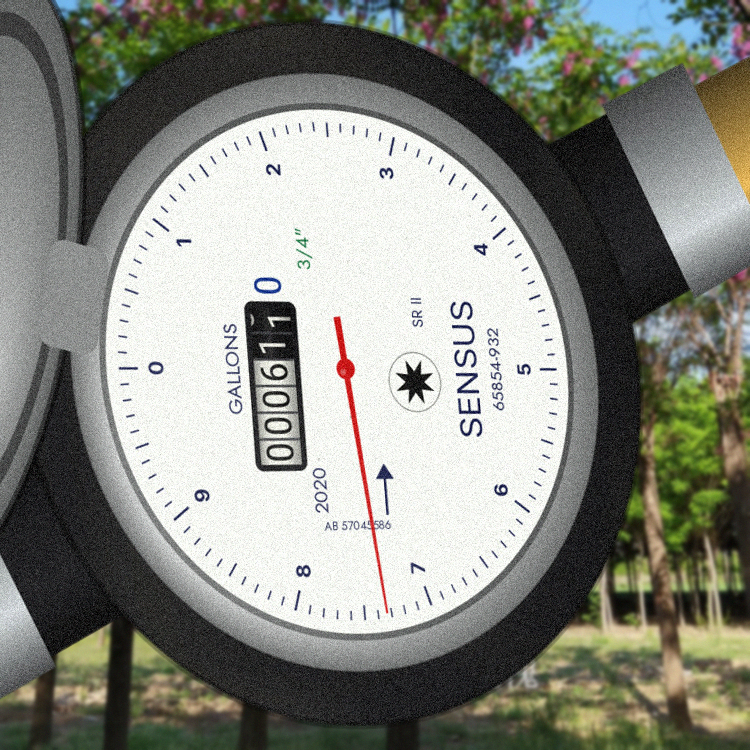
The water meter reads 6107.3 gal
